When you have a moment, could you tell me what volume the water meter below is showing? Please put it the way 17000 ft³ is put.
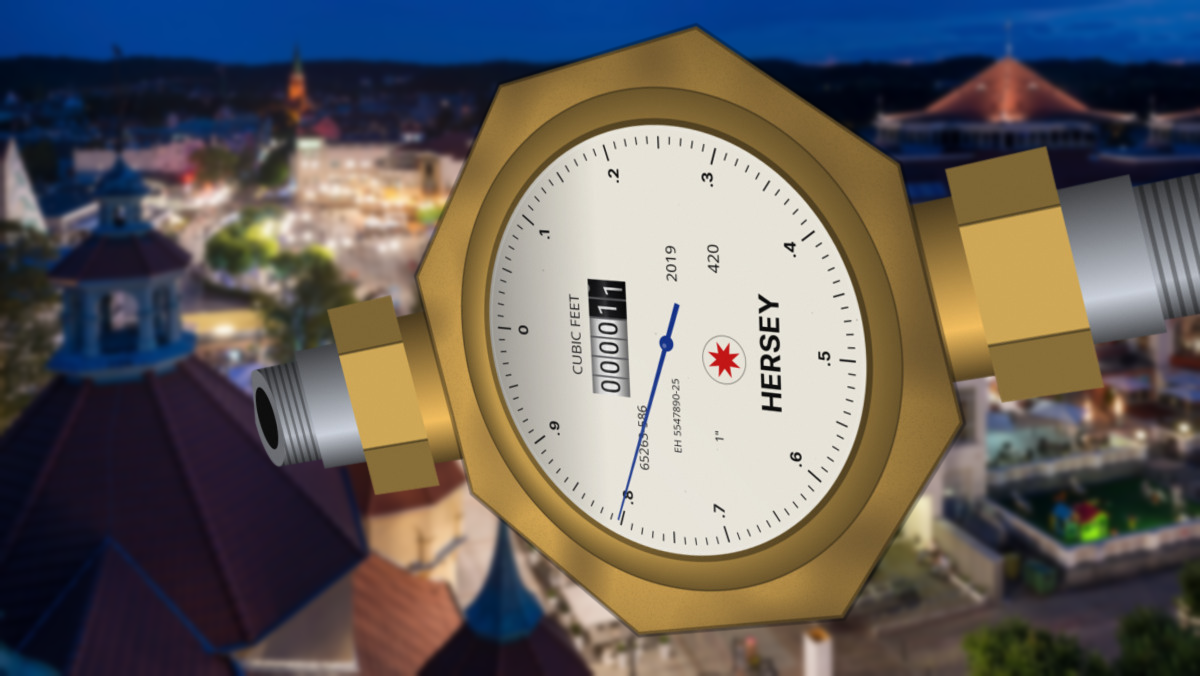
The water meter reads 10.80 ft³
